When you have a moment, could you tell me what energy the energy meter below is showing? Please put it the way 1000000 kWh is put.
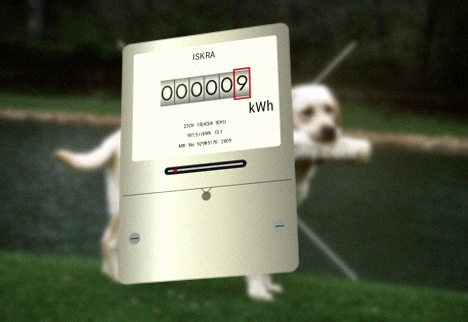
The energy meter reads 0.9 kWh
